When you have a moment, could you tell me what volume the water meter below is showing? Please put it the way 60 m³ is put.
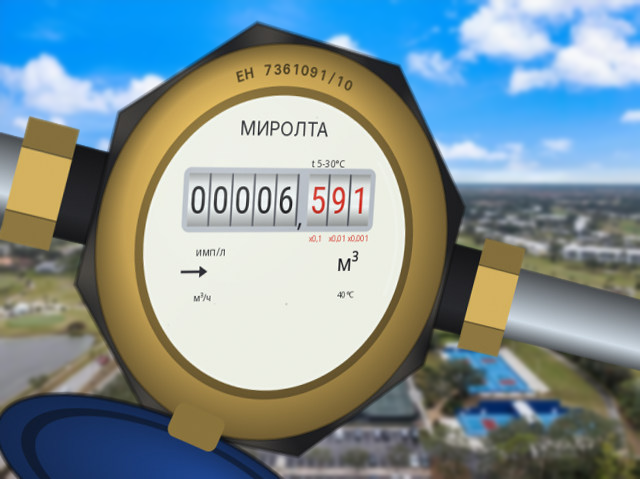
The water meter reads 6.591 m³
